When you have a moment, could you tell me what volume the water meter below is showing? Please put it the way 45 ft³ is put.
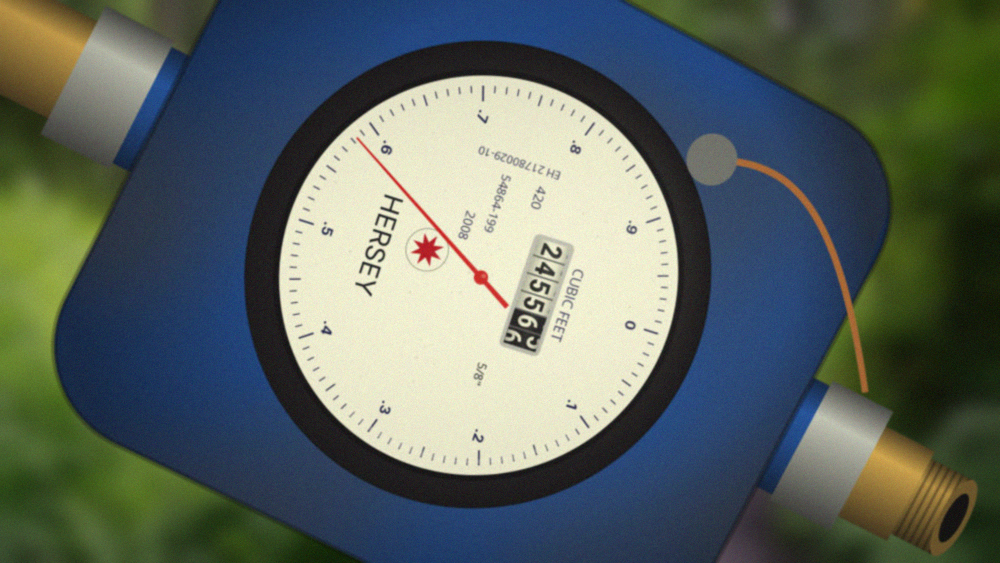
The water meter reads 245565.58 ft³
